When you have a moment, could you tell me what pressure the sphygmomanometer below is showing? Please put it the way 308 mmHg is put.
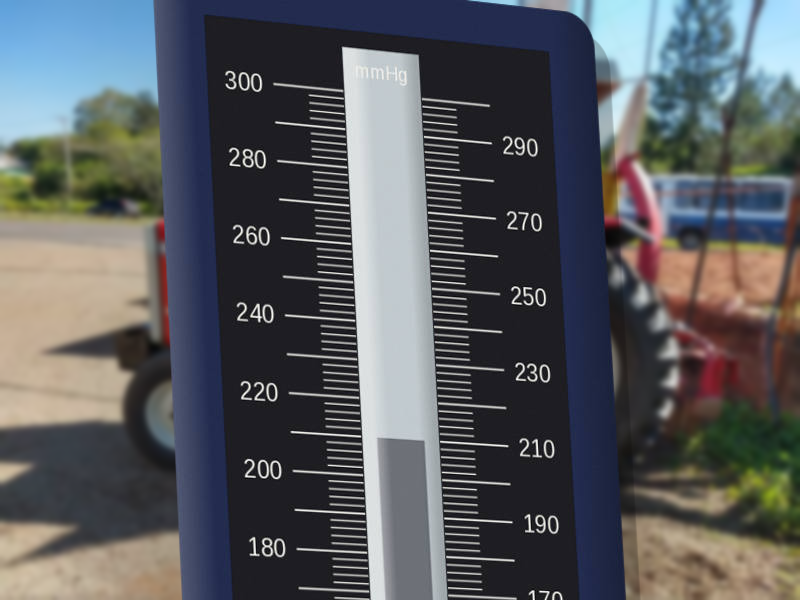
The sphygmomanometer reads 210 mmHg
